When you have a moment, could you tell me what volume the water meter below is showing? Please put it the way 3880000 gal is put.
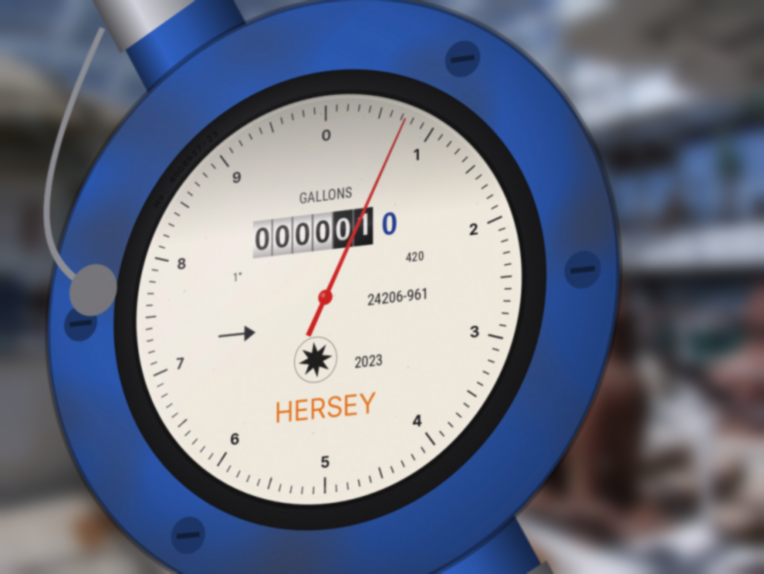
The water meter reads 10.7 gal
